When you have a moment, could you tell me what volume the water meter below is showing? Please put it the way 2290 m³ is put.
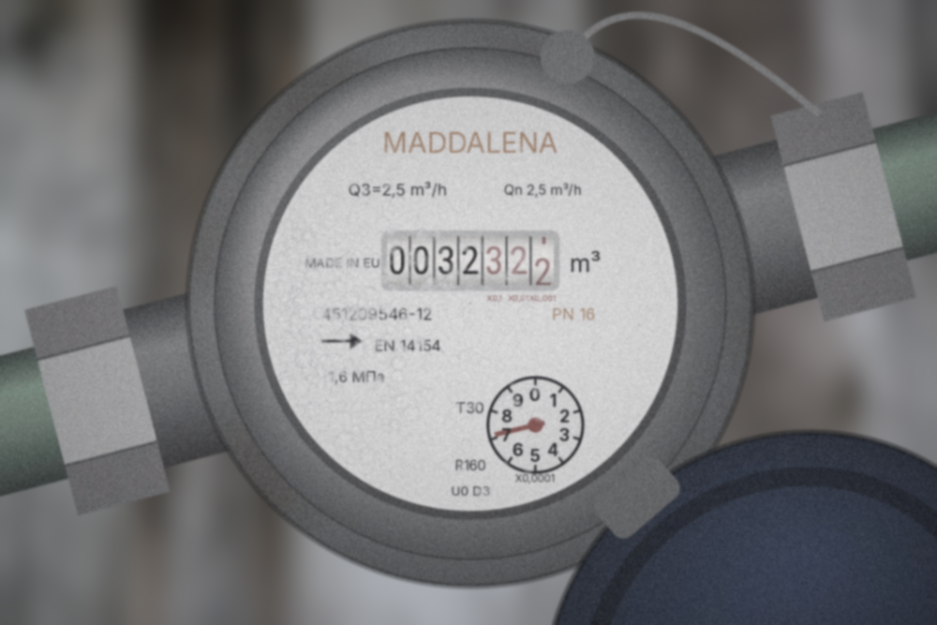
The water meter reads 32.3217 m³
